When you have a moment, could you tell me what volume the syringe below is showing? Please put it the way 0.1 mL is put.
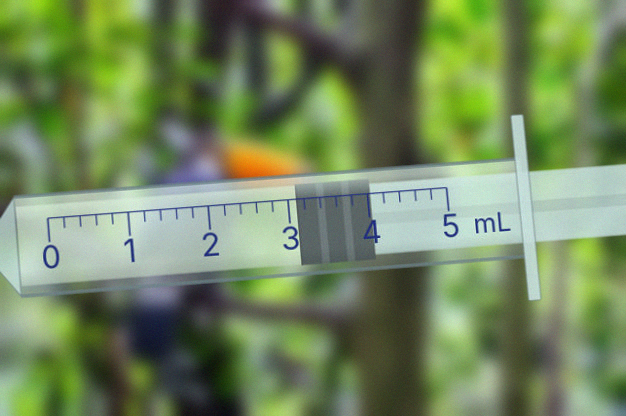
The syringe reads 3.1 mL
